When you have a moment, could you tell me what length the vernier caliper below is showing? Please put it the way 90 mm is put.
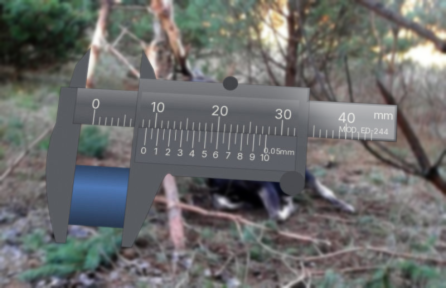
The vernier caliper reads 8.6 mm
